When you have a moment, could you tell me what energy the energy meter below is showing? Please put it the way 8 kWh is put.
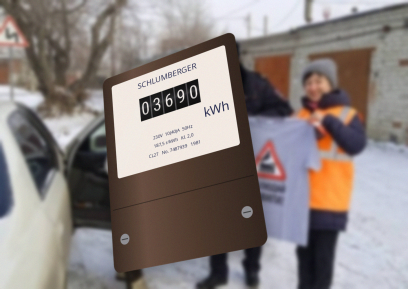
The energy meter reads 3690 kWh
